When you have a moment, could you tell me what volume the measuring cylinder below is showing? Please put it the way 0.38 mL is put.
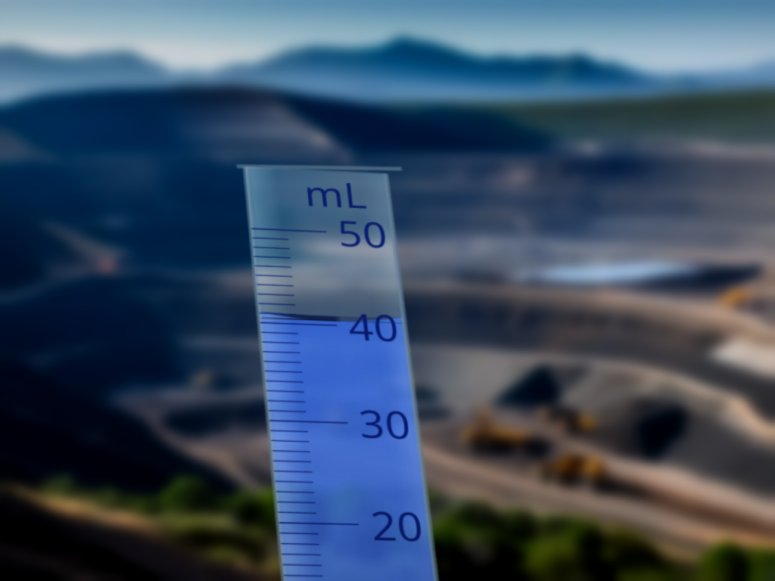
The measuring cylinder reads 40.5 mL
